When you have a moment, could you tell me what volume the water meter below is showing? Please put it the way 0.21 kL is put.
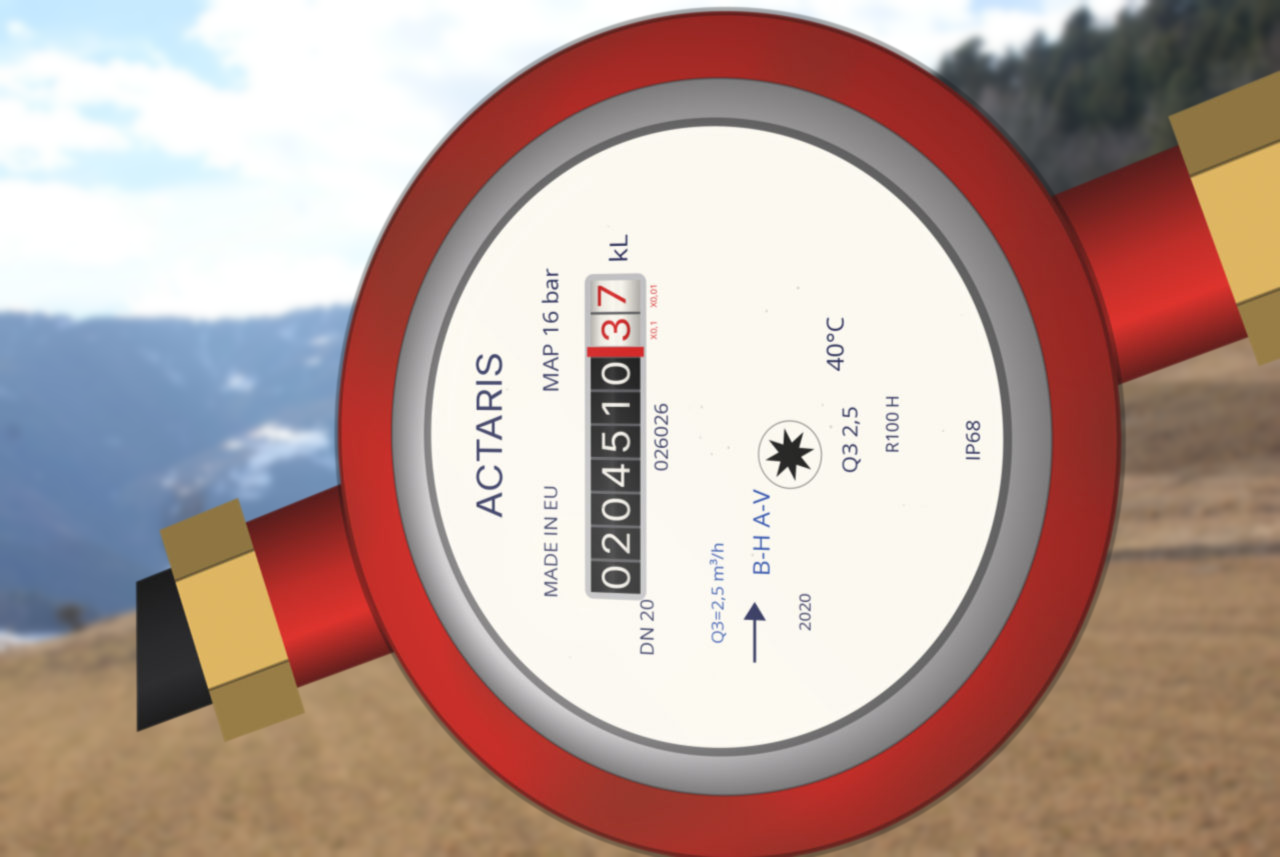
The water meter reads 204510.37 kL
